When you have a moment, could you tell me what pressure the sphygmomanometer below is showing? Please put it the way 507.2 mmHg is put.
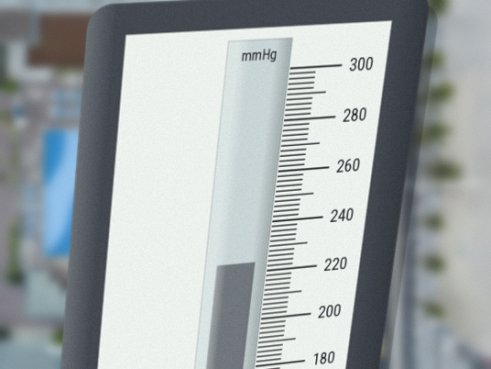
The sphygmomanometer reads 224 mmHg
